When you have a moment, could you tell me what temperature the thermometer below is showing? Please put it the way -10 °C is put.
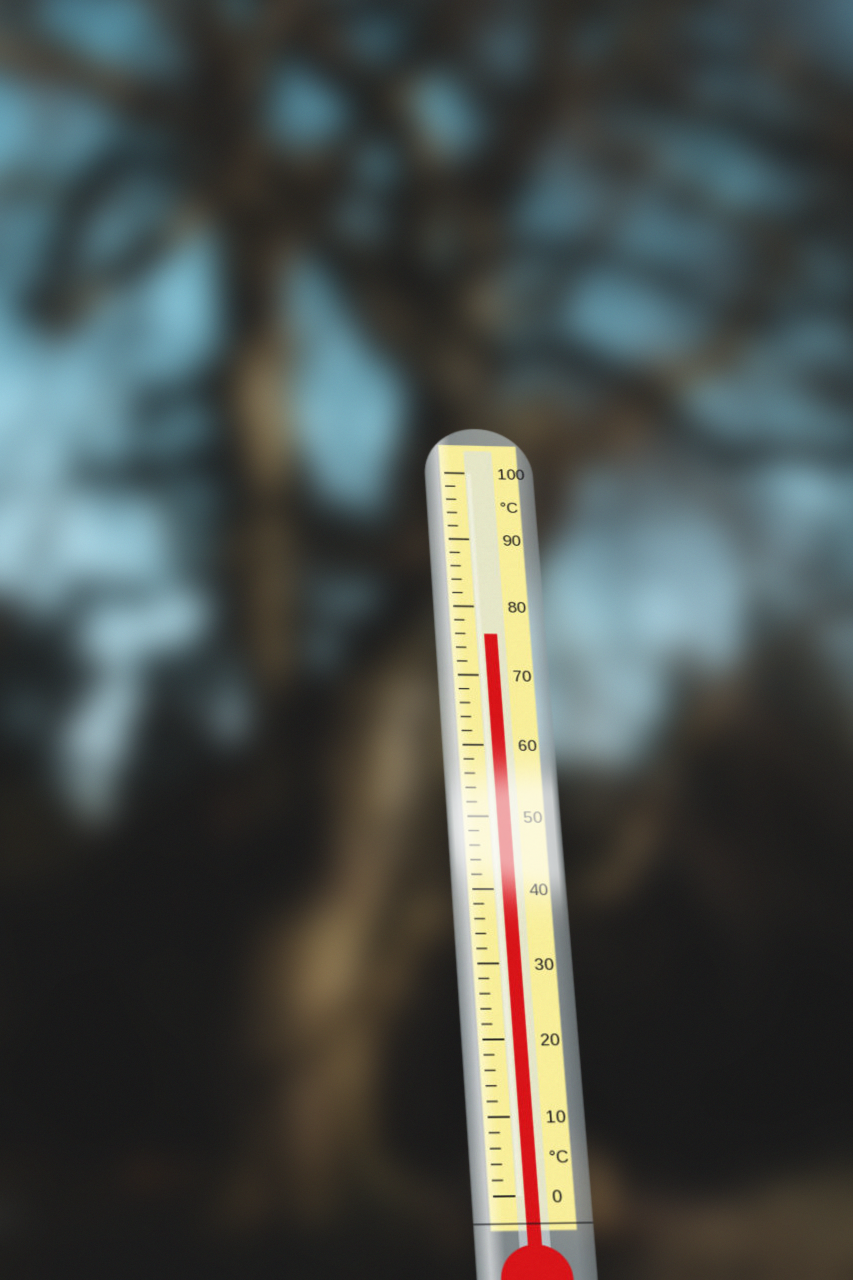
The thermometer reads 76 °C
